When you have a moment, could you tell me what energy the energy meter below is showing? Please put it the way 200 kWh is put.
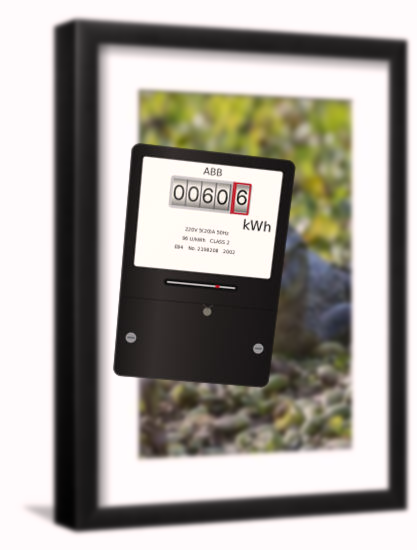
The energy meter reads 60.6 kWh
